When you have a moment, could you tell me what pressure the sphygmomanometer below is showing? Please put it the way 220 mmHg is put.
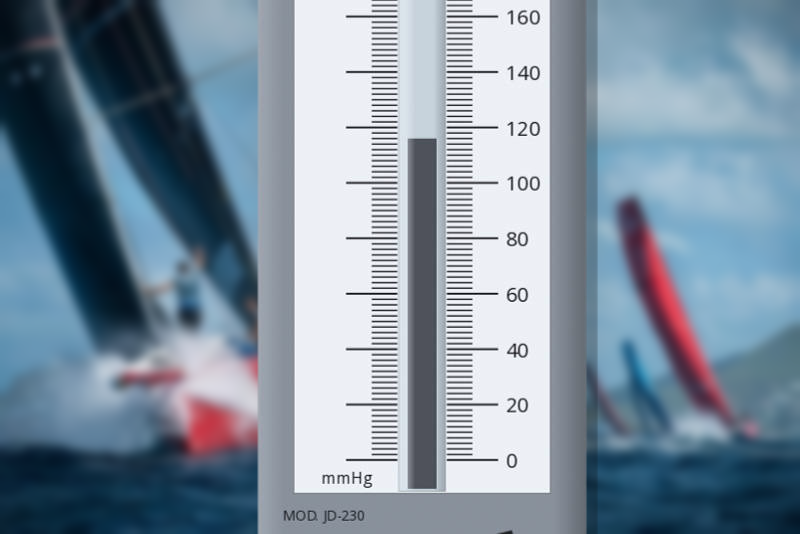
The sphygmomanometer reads 116 mmHg
